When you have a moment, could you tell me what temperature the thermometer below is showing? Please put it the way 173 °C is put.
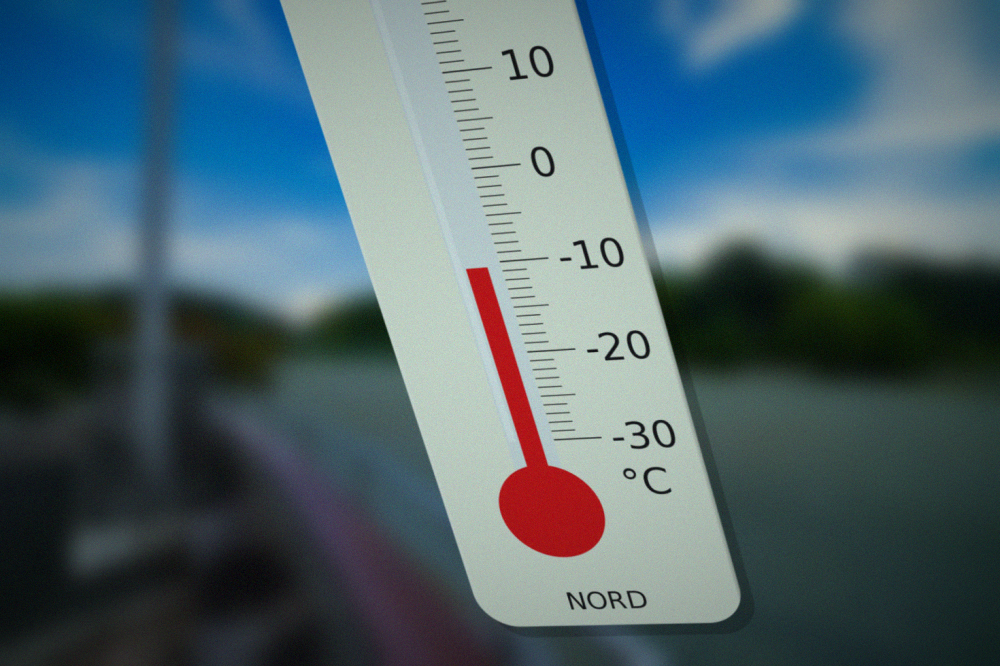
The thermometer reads -10.5 °C
